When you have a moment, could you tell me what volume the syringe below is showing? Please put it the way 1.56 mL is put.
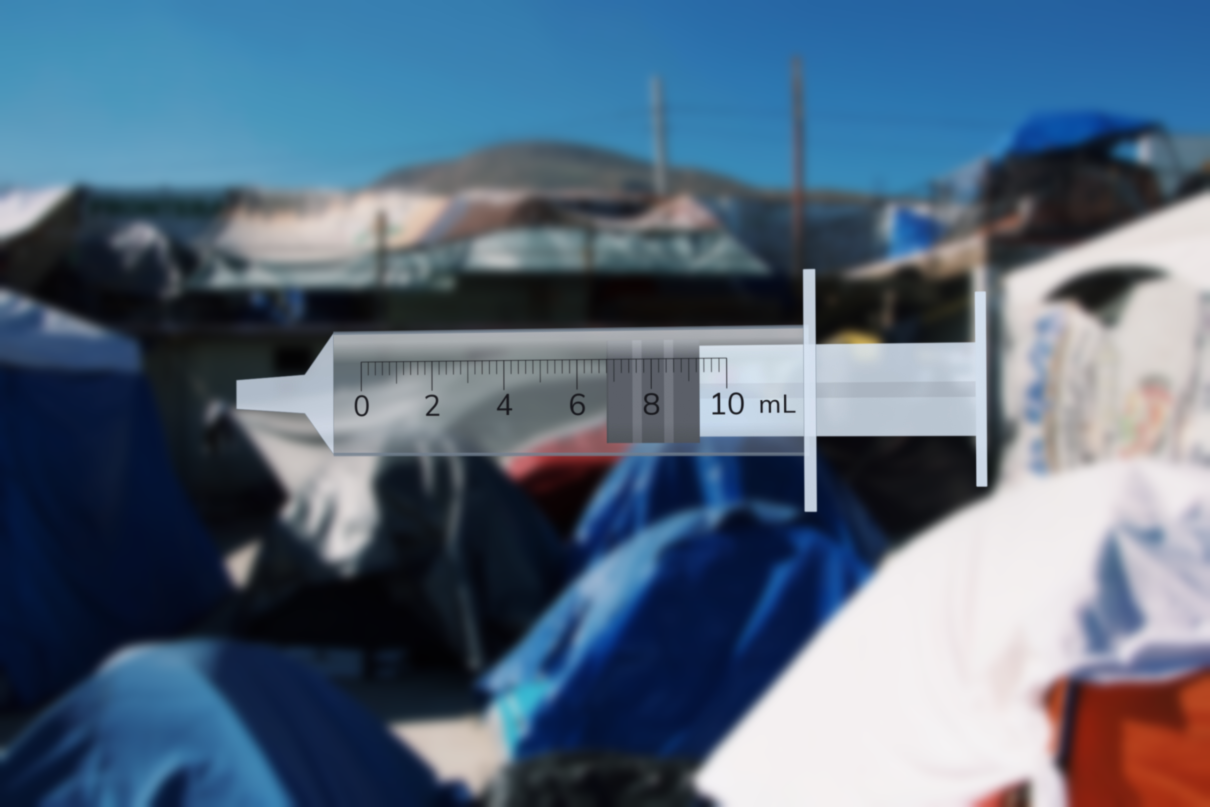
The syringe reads 6.8 mL
